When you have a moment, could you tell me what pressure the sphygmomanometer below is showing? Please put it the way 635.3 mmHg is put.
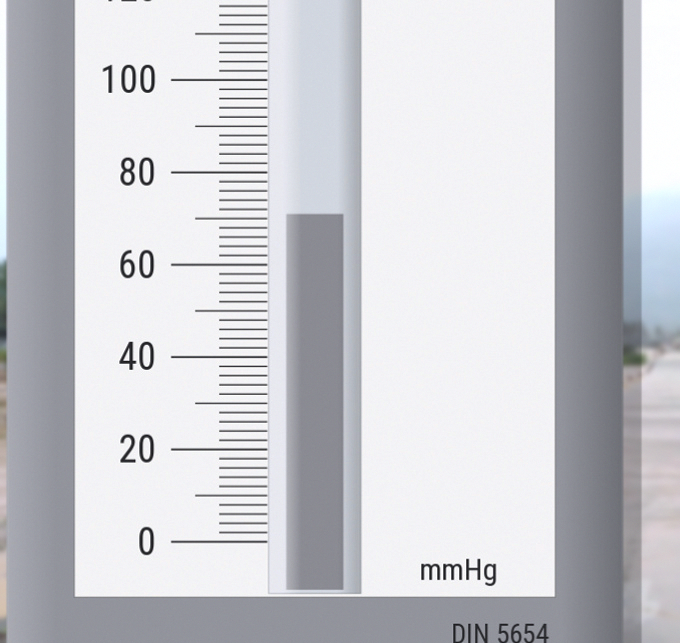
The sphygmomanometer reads 71 mmHg
